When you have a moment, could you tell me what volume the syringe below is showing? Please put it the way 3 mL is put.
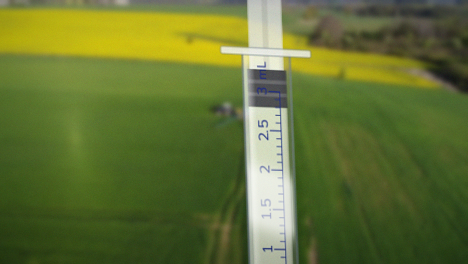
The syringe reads 2.8 mL
